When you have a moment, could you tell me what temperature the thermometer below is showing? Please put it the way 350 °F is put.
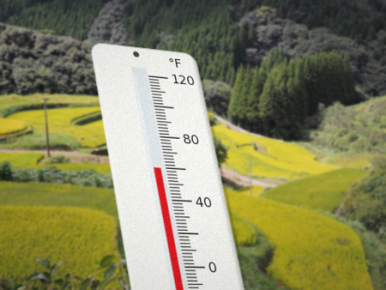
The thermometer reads 60 °F
